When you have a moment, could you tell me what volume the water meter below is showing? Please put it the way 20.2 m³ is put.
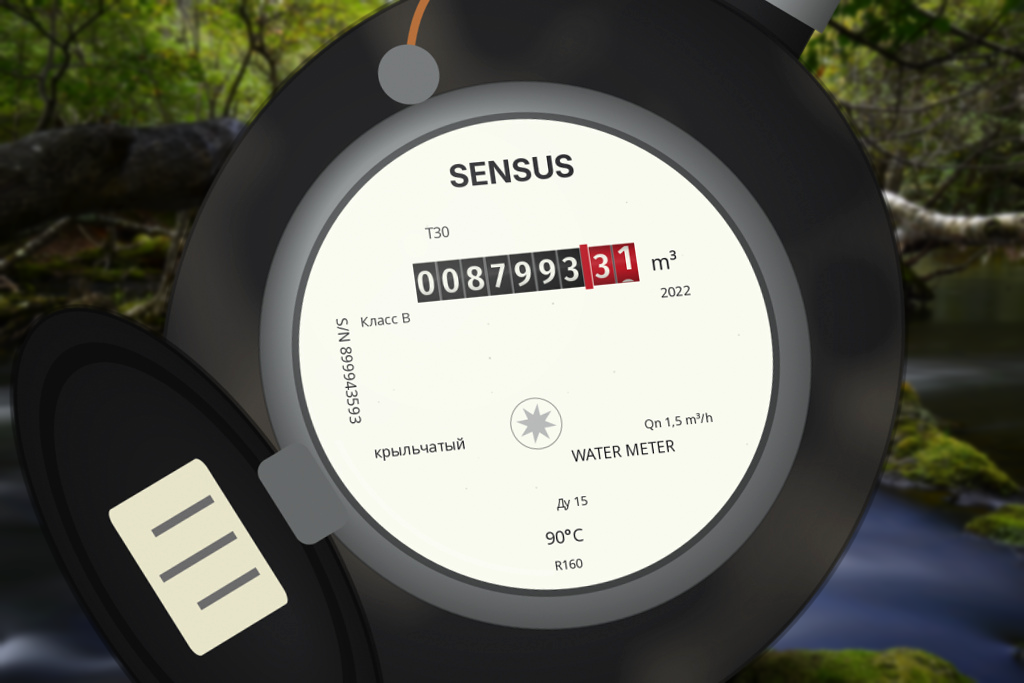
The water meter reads 87993.31 m³
